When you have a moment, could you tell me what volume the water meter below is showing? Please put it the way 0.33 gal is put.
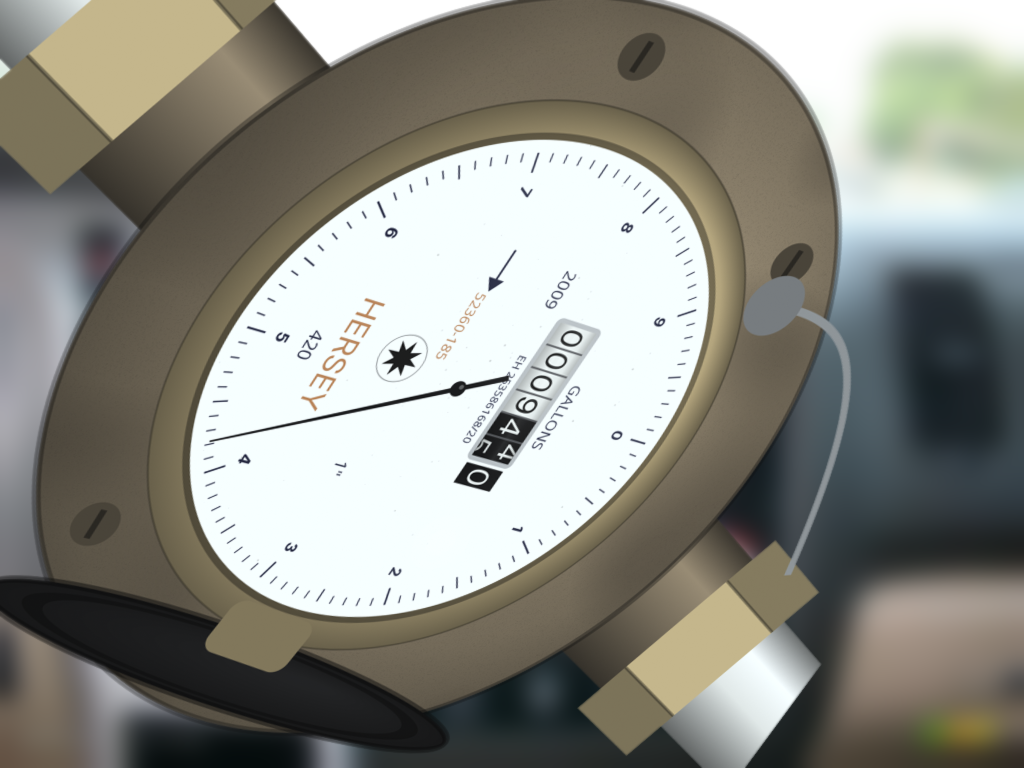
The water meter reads 9444.2 gal
